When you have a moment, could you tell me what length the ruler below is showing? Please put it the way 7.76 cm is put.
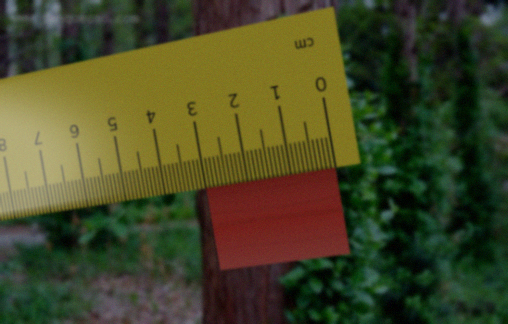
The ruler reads 3 cm
